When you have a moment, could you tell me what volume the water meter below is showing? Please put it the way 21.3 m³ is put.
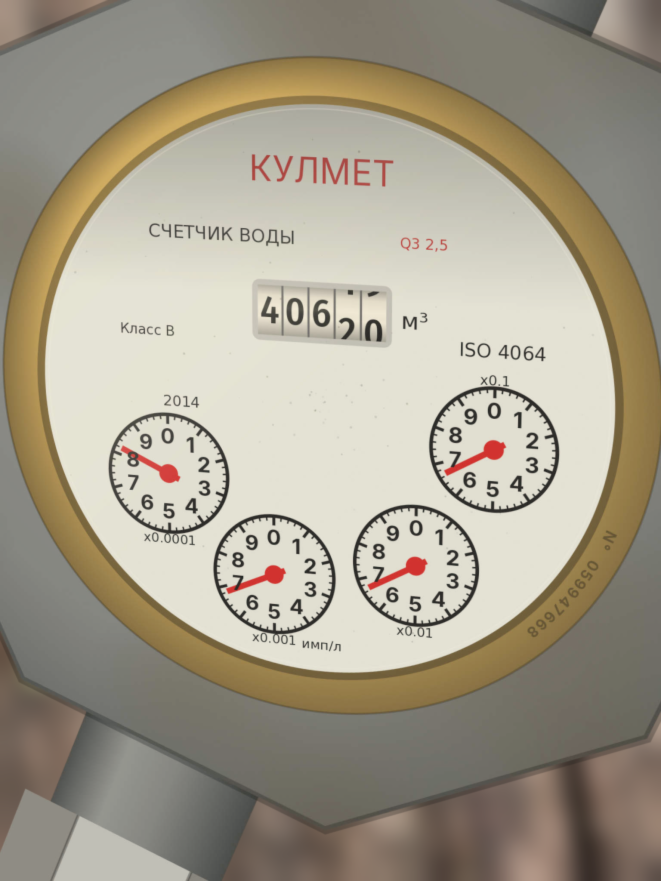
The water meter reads 40619.6668 m³
